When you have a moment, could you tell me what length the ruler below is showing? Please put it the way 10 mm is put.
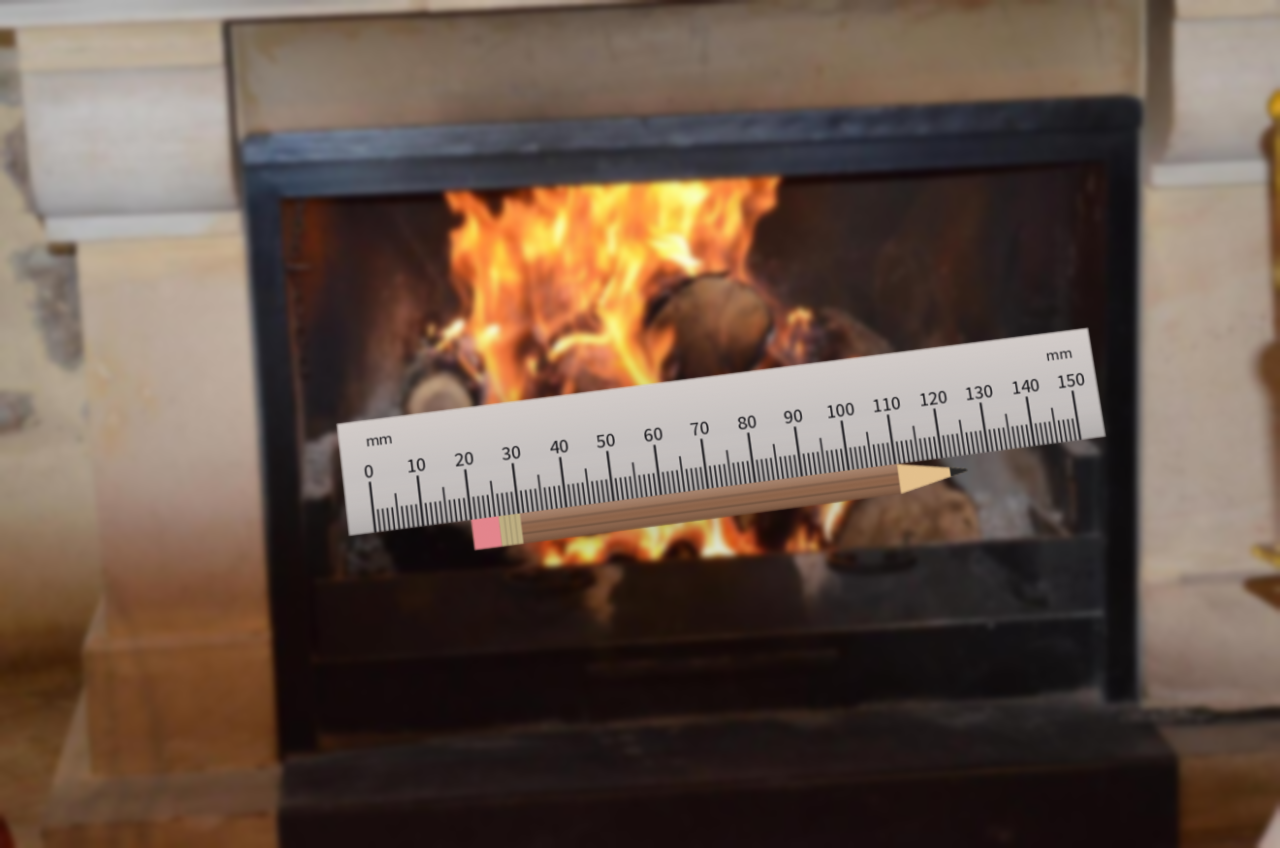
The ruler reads 105 mm
